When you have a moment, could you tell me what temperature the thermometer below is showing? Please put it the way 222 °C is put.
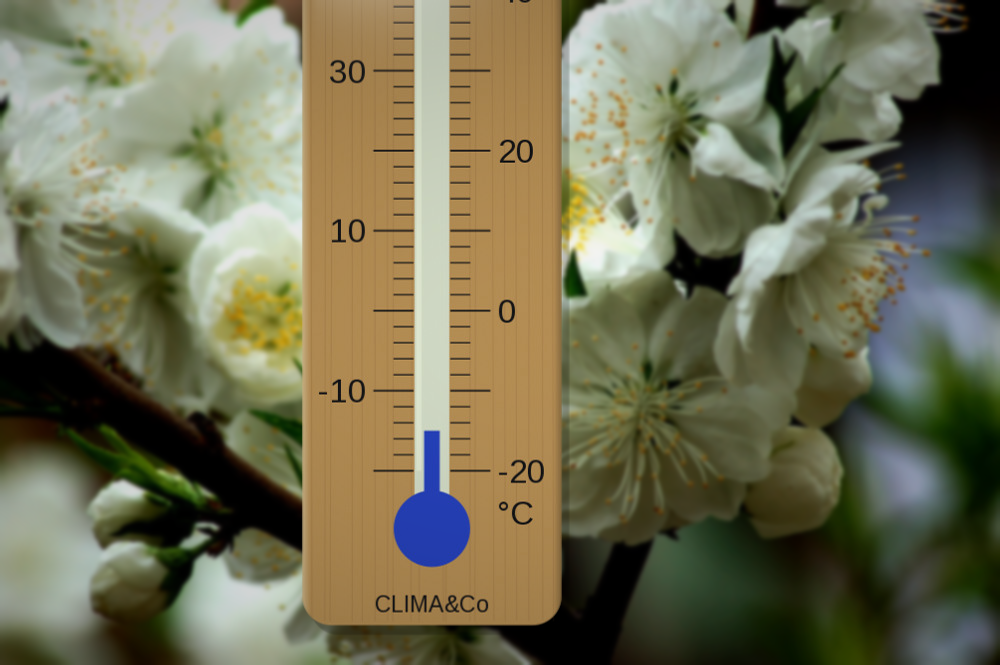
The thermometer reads -15 °C
